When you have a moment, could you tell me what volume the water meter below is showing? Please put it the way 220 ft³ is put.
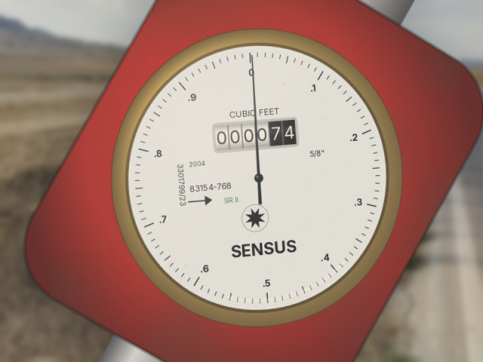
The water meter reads 74.00 ft³
